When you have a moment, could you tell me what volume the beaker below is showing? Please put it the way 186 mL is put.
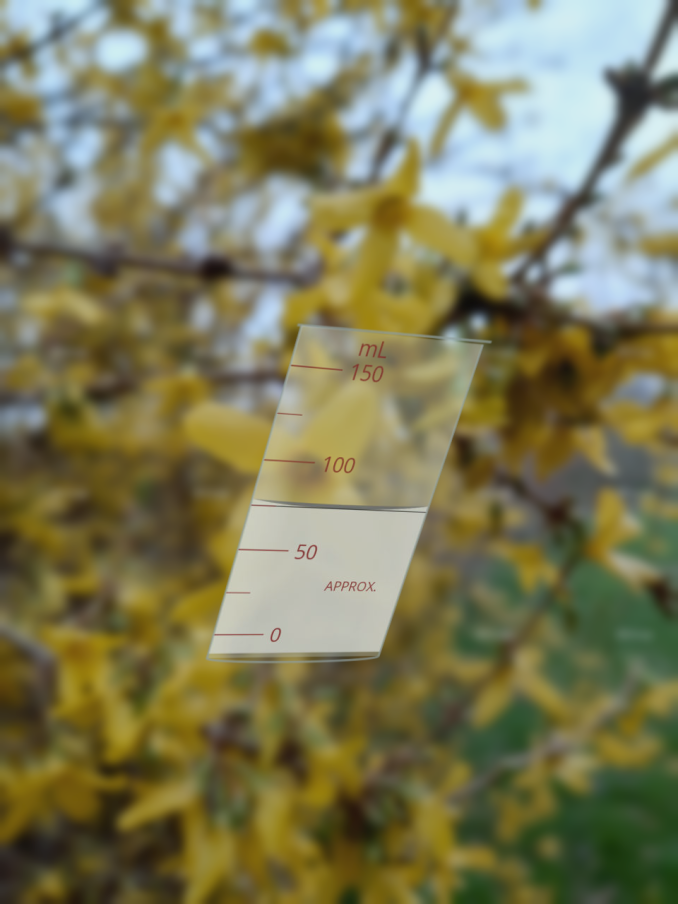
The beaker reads 75 mL
